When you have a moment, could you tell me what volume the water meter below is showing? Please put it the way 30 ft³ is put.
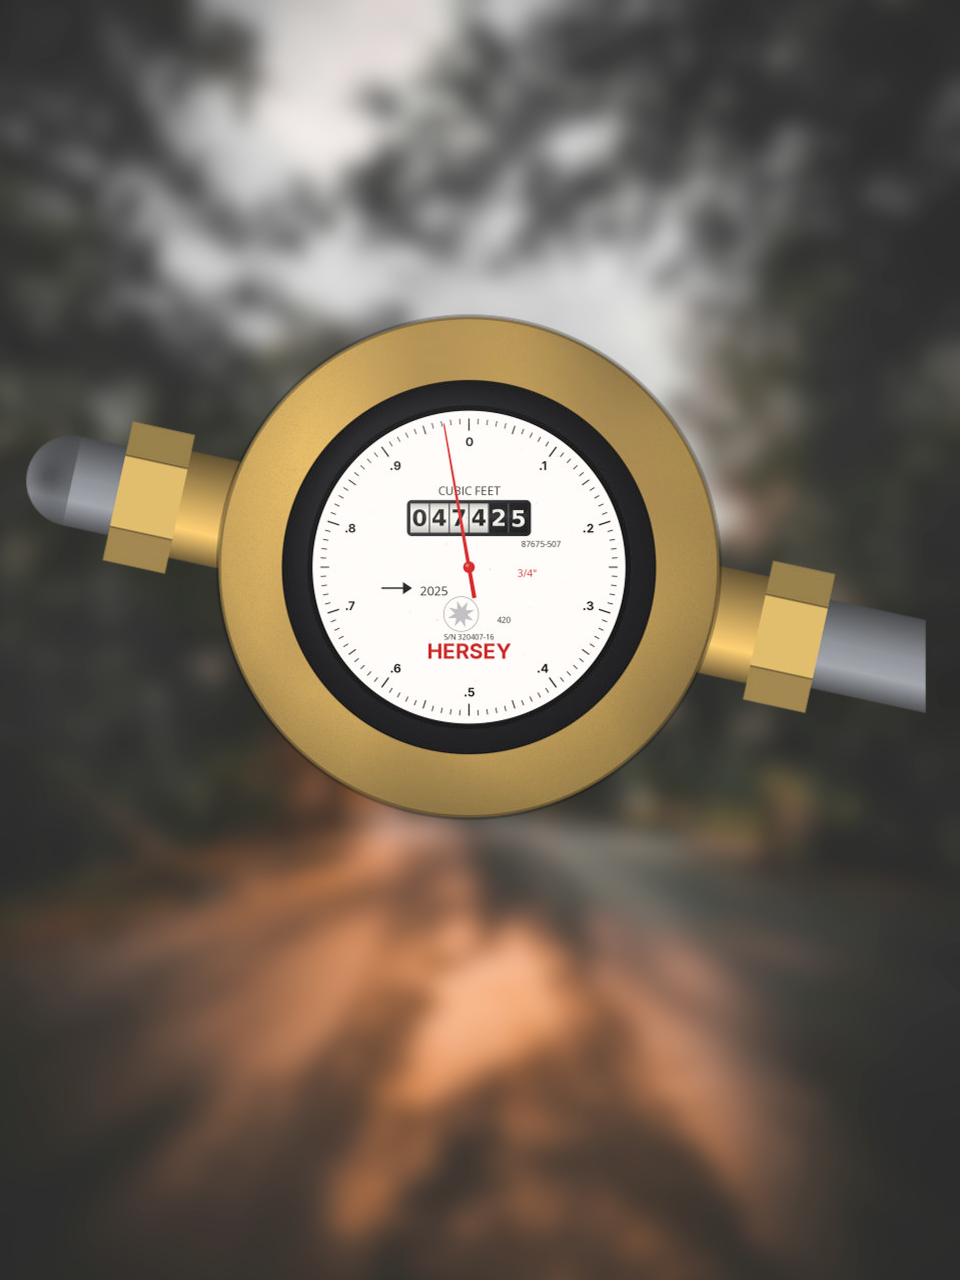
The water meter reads 47424.97 ft³
